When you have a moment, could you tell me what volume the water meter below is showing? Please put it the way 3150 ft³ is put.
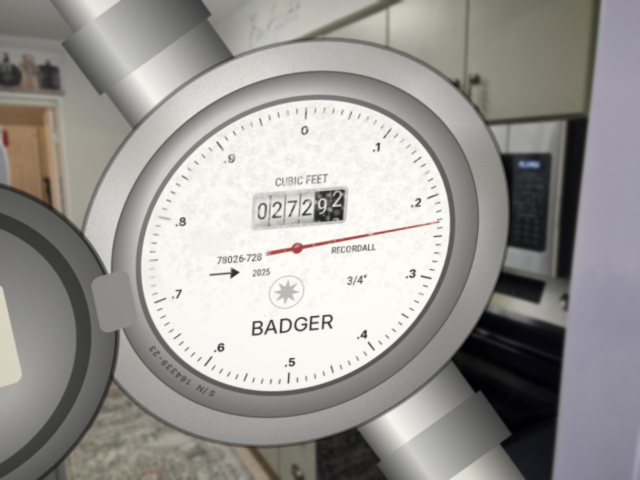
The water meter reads 27292.23 ft³
